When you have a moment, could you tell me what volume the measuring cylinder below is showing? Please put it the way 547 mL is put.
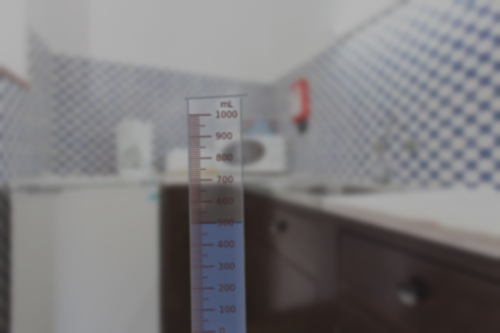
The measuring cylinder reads 500 mL
